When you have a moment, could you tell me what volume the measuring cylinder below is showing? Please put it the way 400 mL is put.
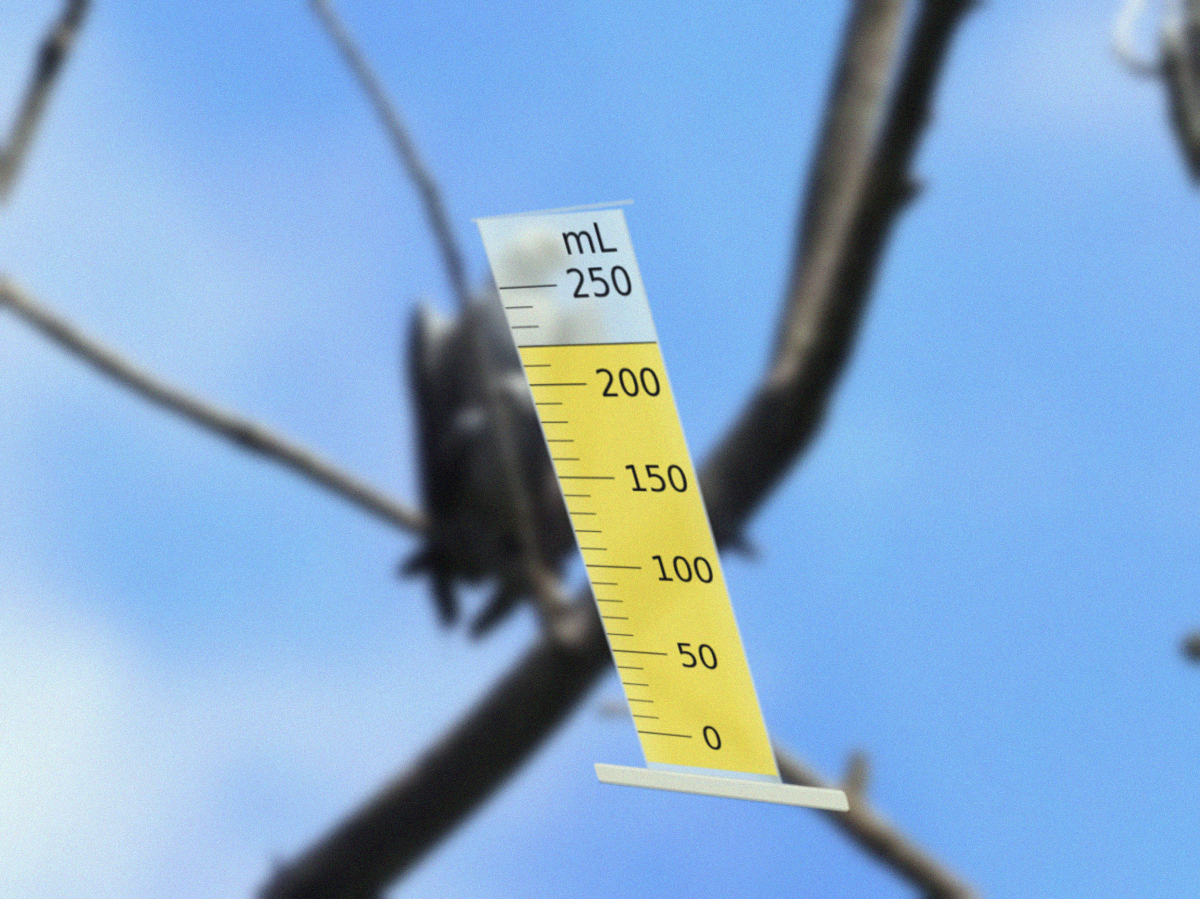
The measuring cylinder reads 220 mL
